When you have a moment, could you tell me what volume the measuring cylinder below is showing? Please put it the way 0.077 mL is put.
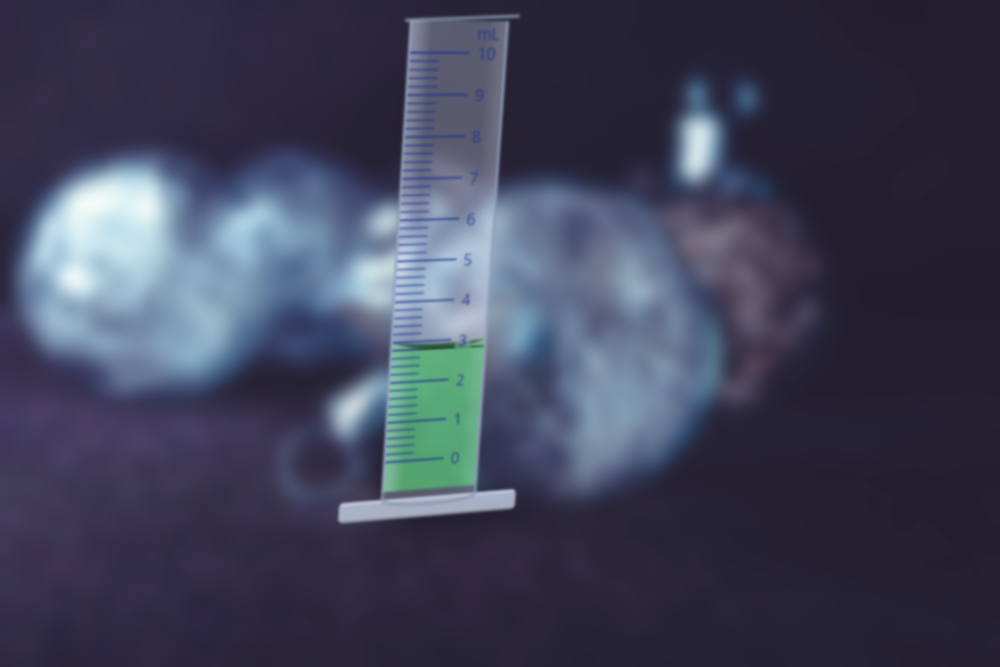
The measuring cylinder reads 2.8 mL
